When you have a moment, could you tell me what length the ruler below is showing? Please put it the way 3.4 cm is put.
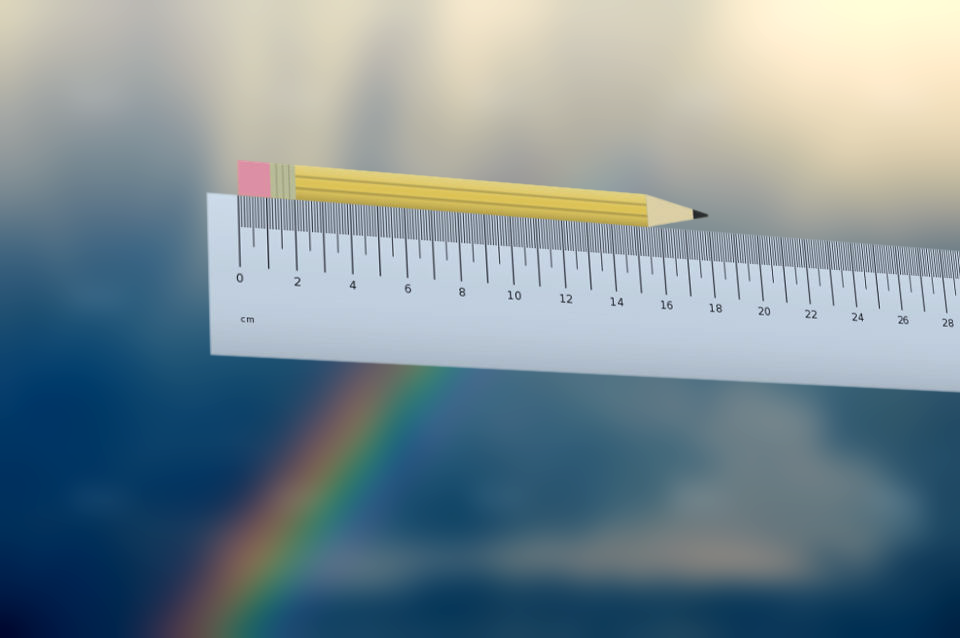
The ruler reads 18 cm
